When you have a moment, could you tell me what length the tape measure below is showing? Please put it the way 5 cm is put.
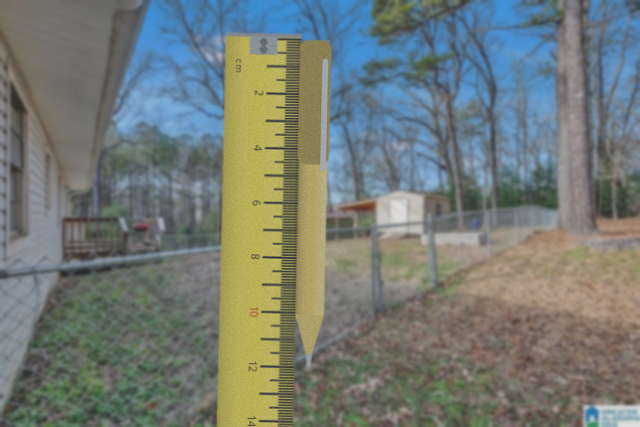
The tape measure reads 12 cm
